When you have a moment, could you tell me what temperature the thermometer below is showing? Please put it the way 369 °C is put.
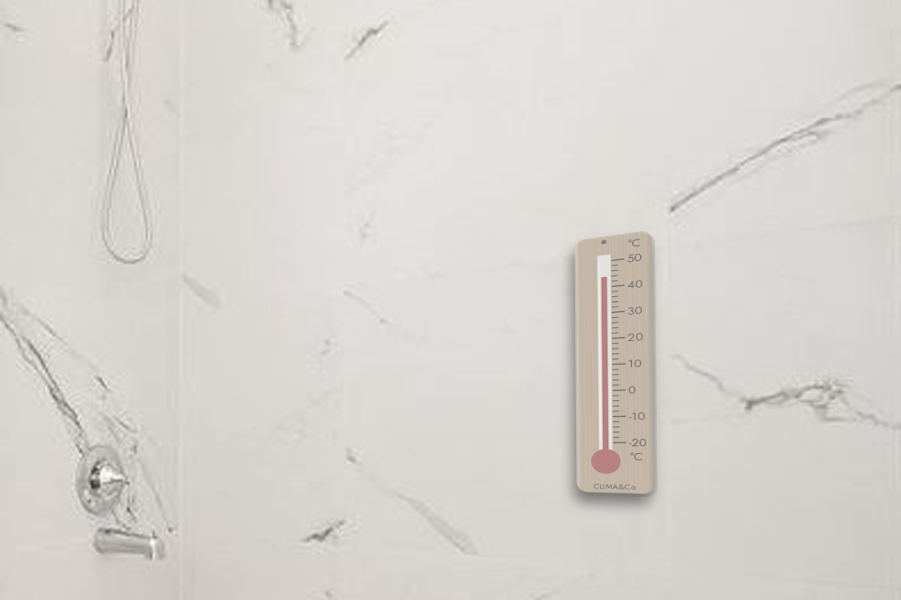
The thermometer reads 44 °C
